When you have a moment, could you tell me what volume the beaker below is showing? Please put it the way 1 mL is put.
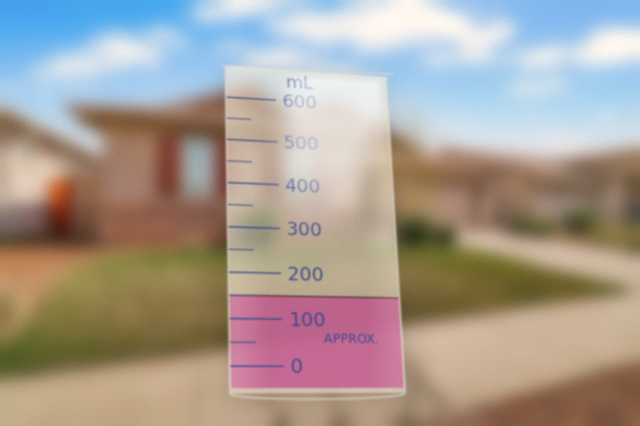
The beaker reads 150 mL
